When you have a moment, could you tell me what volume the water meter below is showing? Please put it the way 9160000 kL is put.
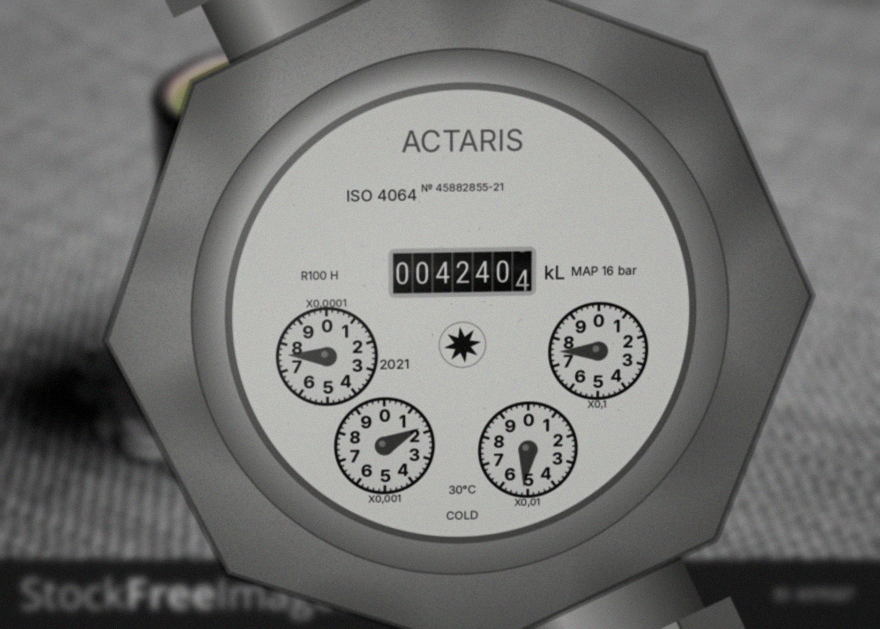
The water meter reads 42403.7517 kL
